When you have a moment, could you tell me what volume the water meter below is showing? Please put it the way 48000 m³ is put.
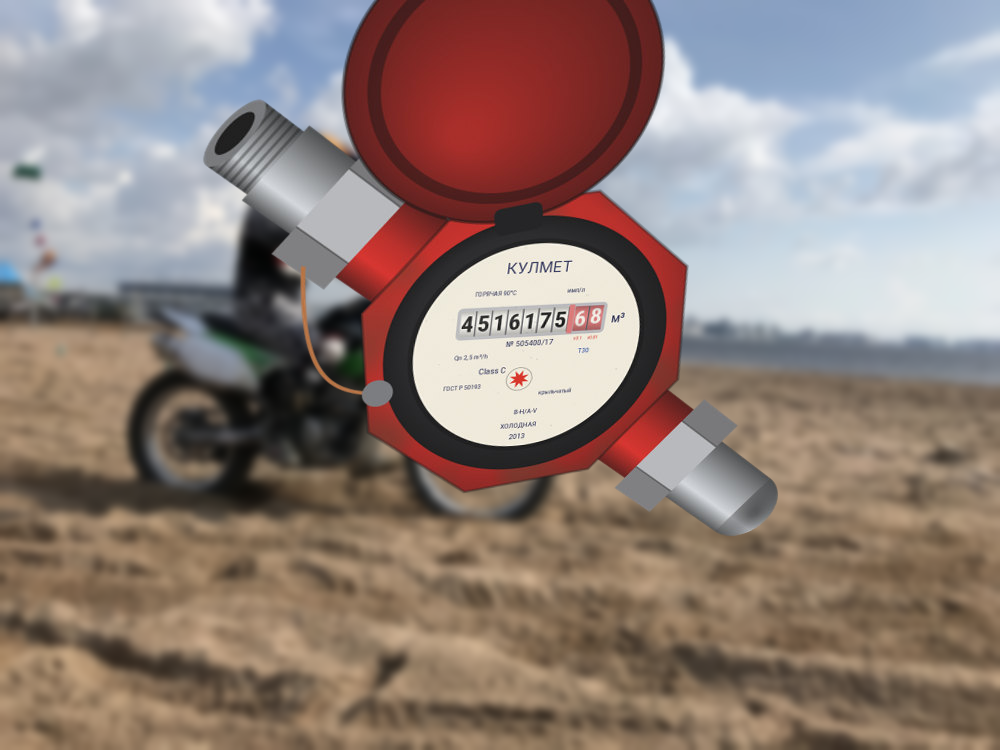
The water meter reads 4516175.68 m³
